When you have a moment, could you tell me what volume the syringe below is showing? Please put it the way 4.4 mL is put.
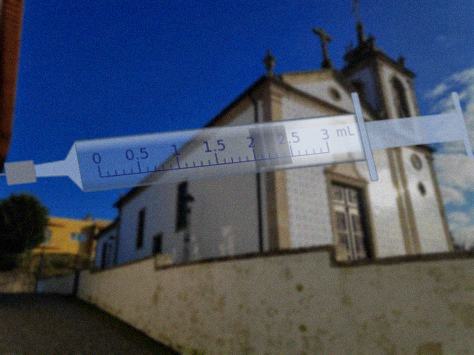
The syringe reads 2 mL
